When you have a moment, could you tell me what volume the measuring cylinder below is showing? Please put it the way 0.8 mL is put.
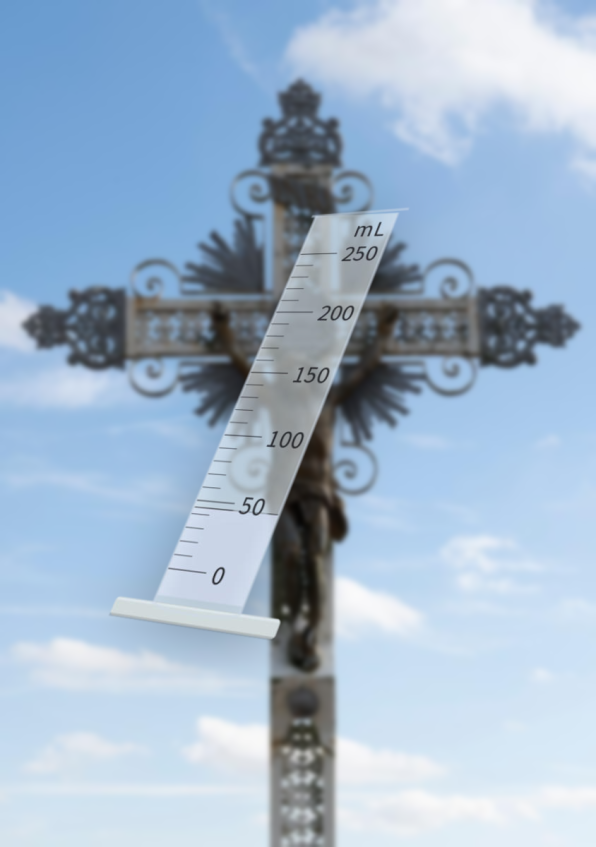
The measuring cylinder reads 45 mL
